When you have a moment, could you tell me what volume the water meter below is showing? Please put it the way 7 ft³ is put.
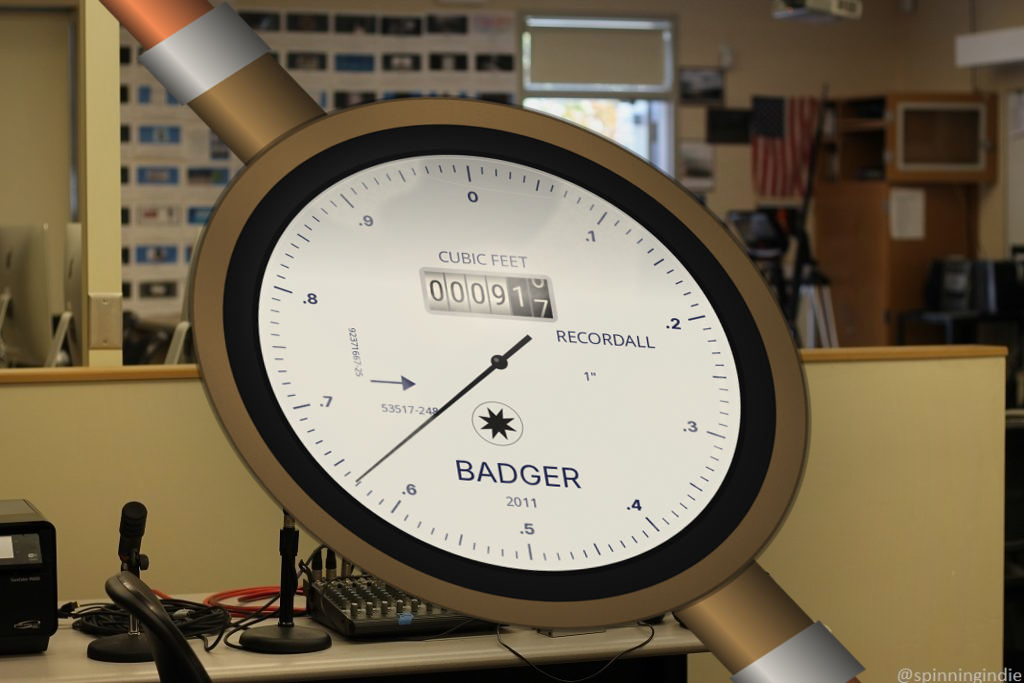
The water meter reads 916.63 ft³
